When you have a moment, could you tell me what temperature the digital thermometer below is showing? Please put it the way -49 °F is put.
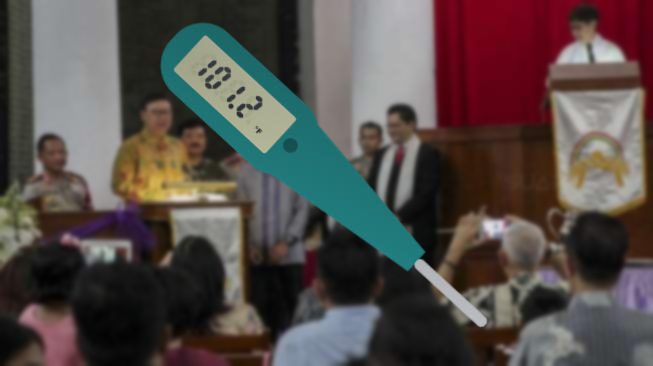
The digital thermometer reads 101.2 °F
